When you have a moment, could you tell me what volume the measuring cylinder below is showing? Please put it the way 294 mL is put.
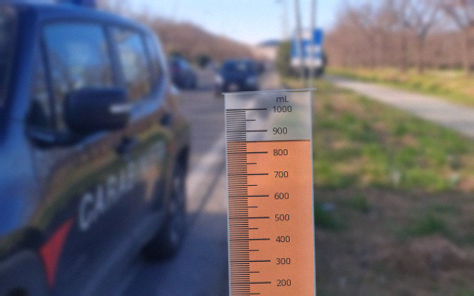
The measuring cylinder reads 850 mL
